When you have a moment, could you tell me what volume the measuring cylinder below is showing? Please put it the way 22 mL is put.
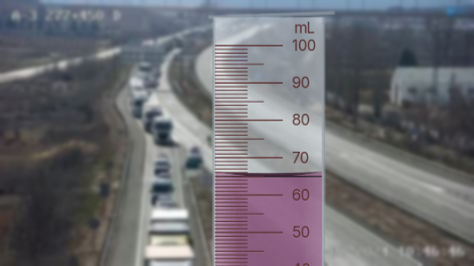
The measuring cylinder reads 65 mL
